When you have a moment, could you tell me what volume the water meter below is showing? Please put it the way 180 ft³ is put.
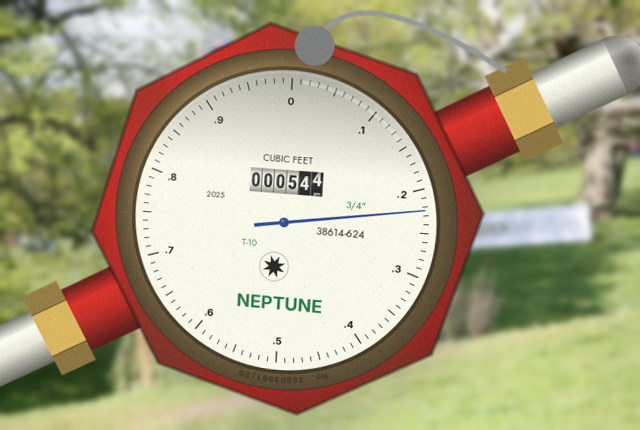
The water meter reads 544.22 ft³
